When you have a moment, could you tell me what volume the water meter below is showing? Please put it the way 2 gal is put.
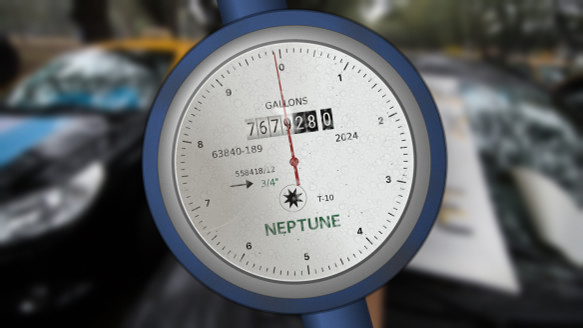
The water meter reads 7679279.9 gal
